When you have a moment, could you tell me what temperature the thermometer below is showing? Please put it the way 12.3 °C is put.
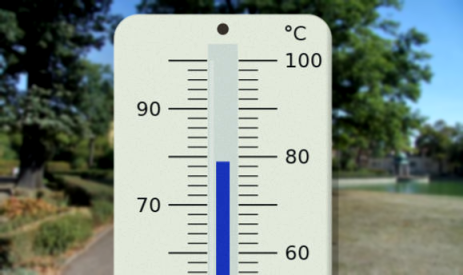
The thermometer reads 79 °C
